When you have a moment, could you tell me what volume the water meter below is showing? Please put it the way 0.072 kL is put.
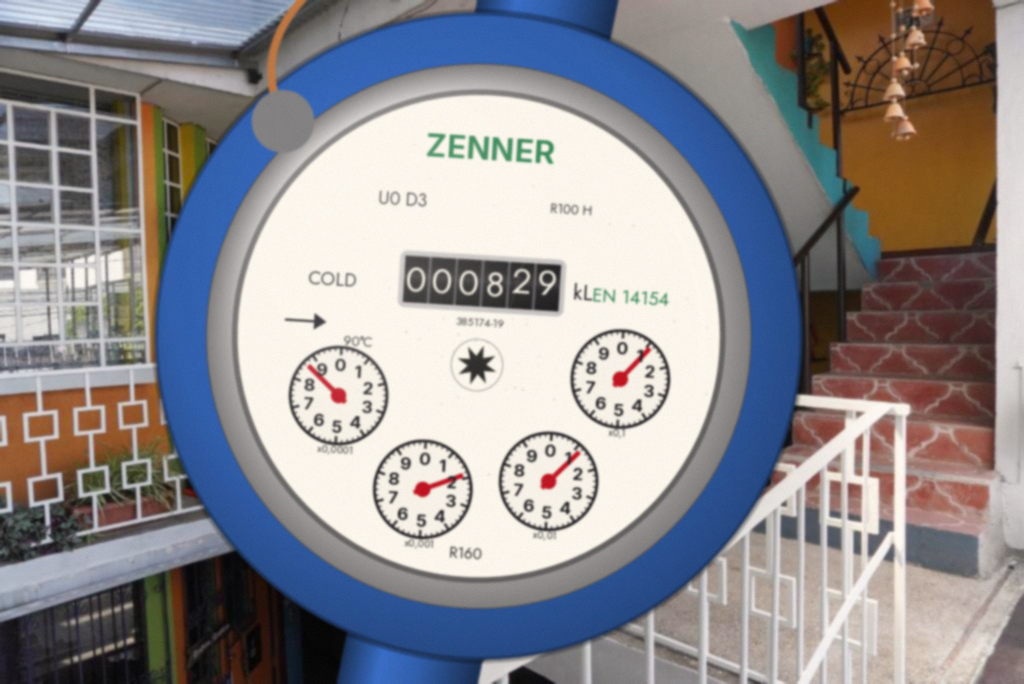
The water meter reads 829.1118 kL
